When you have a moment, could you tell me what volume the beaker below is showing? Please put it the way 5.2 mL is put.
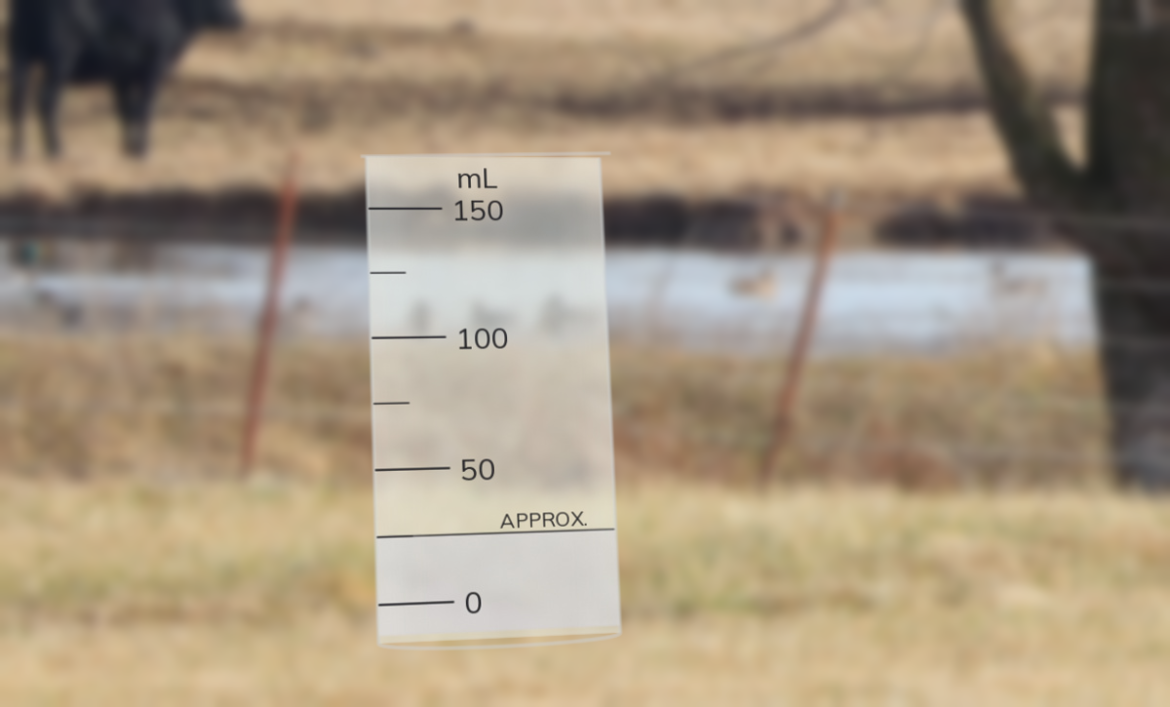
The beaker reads 25 mL
